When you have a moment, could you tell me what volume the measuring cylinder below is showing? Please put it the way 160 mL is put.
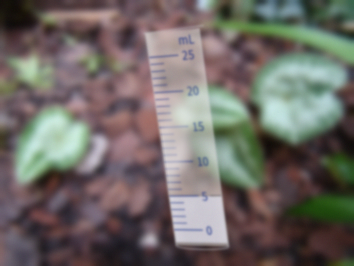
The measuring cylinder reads 5 mL
